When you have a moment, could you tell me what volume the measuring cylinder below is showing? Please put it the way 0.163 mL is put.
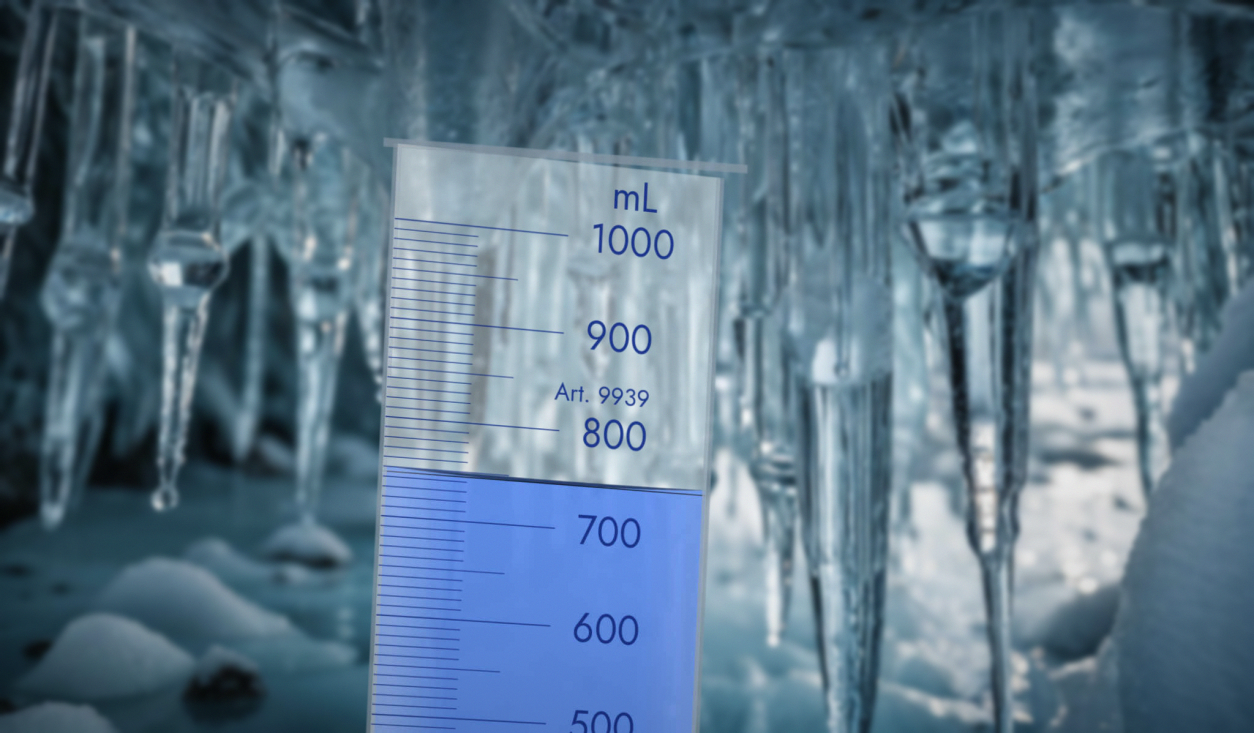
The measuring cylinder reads 745 mL
